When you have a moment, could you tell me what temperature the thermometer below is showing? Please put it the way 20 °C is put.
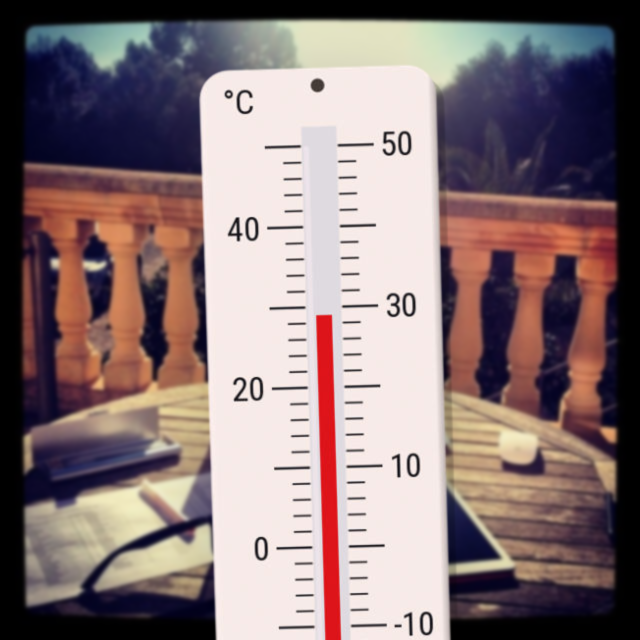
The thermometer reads 29 °C
